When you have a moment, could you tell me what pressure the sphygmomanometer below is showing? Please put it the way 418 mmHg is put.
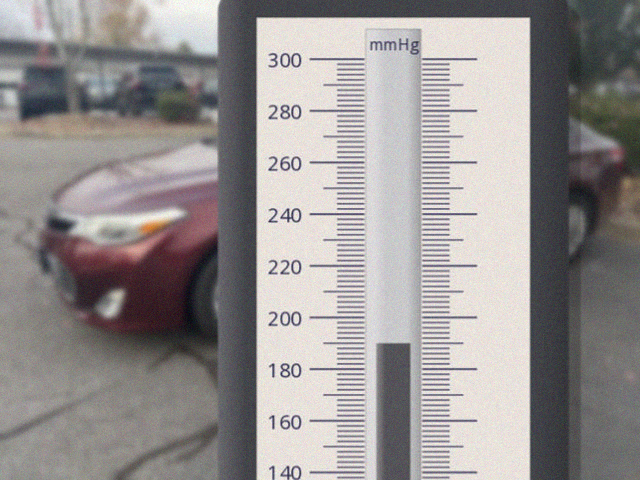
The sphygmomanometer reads 190 mmHg
